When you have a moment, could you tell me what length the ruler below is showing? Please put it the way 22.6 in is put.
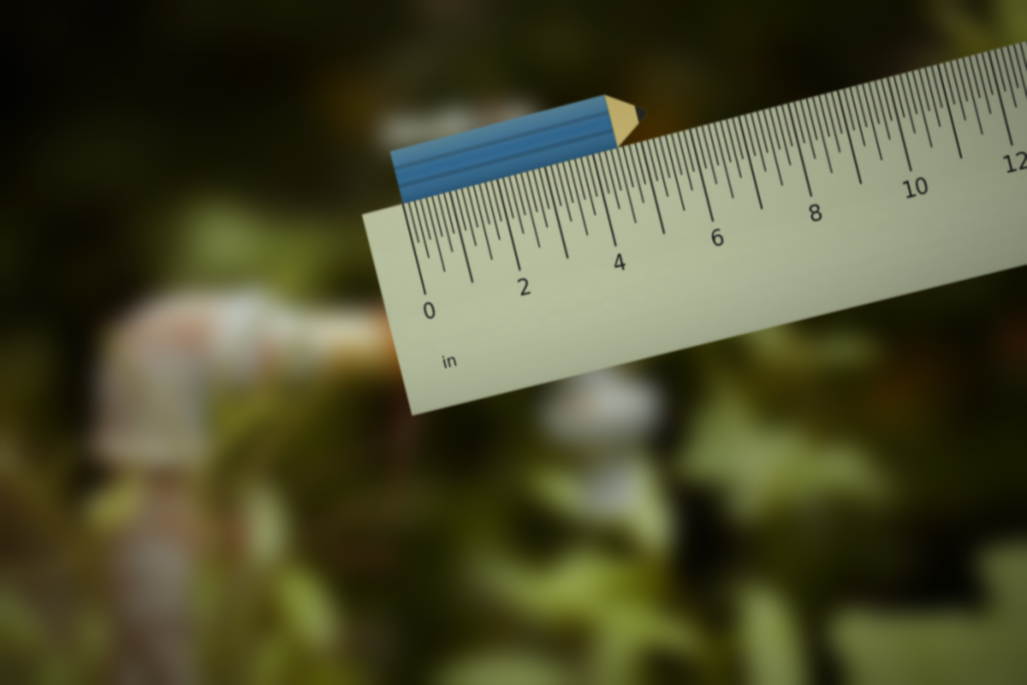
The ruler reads 5.25 in
